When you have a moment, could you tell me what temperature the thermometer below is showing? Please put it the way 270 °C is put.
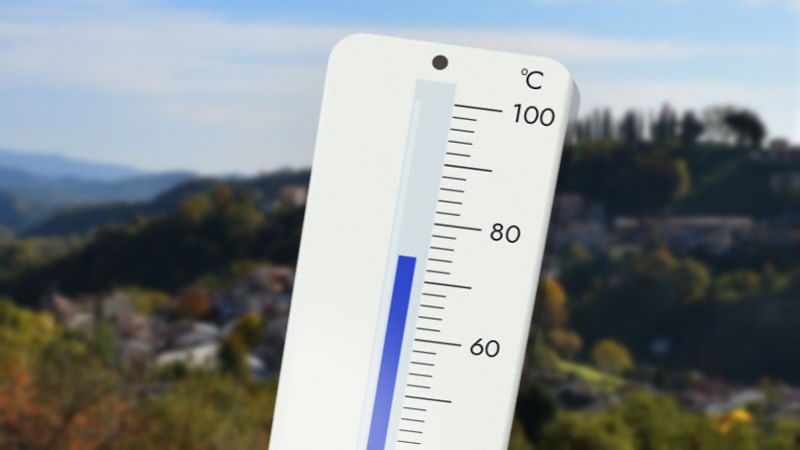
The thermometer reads 74 °C
